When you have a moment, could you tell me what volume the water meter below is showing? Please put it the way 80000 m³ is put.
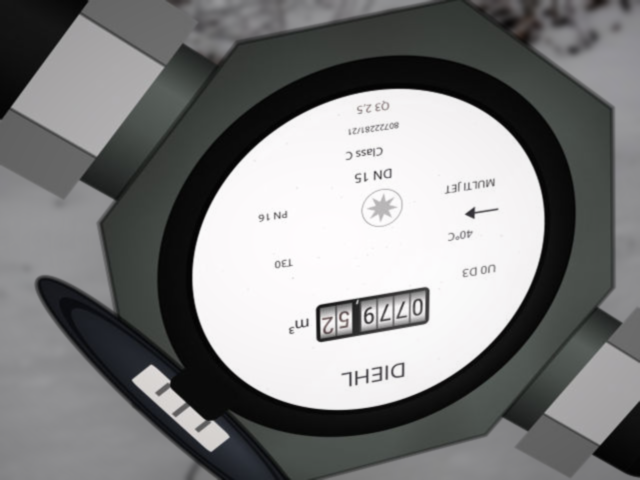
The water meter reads 779.52 m³
